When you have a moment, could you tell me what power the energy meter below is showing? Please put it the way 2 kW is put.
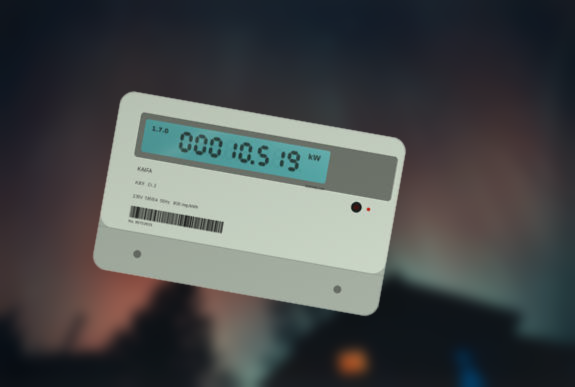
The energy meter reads 10.519 kW
